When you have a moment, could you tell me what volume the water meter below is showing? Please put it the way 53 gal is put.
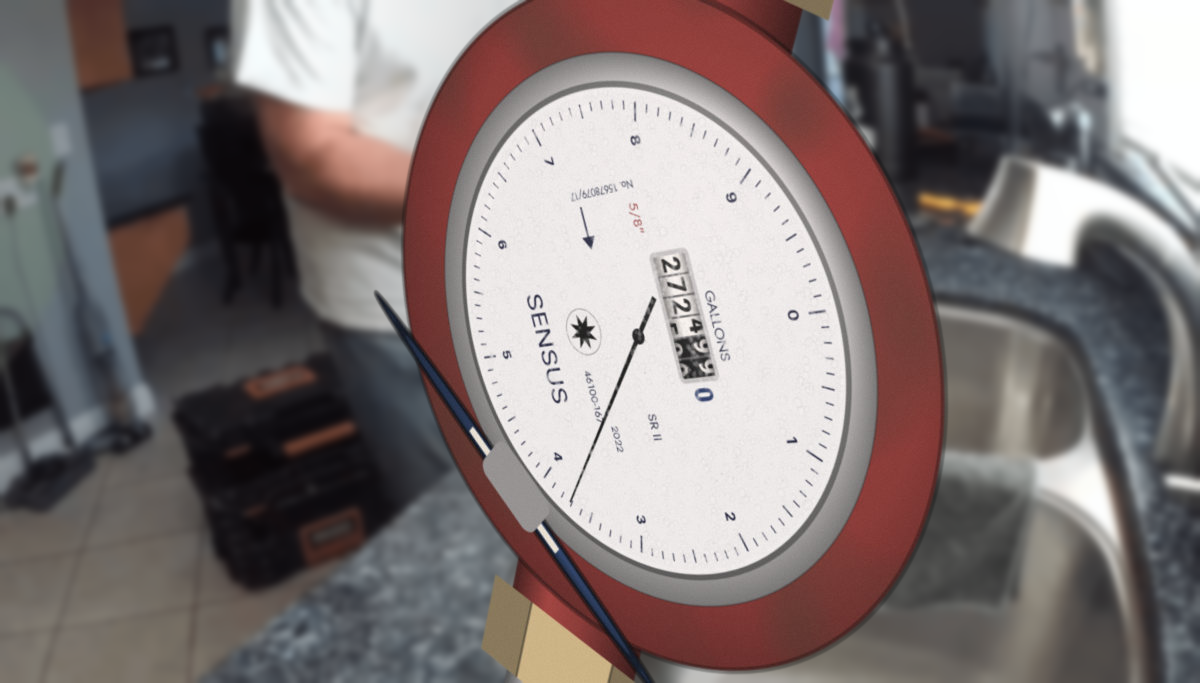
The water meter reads 2724993.7 gal
